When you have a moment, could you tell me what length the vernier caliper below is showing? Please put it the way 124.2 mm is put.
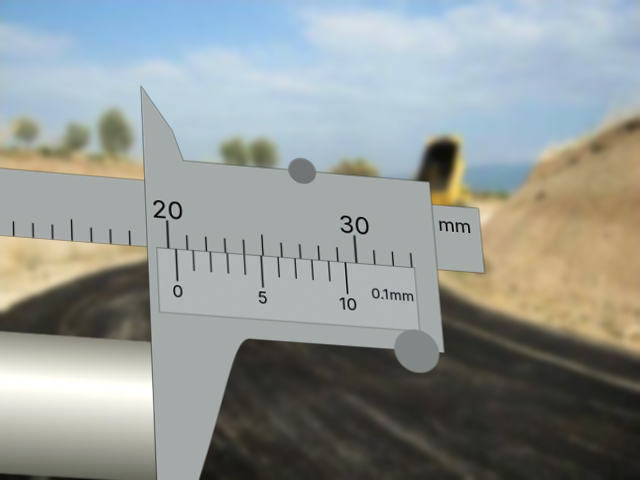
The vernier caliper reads 20.4 mm
